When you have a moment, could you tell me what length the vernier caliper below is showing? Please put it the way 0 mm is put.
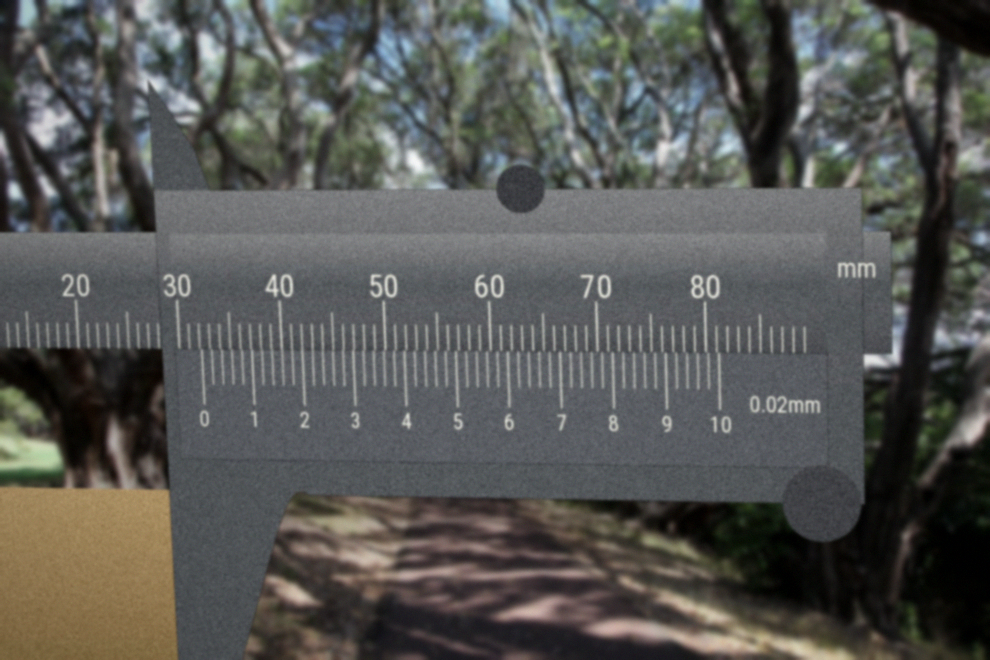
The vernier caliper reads 32.2 mm
